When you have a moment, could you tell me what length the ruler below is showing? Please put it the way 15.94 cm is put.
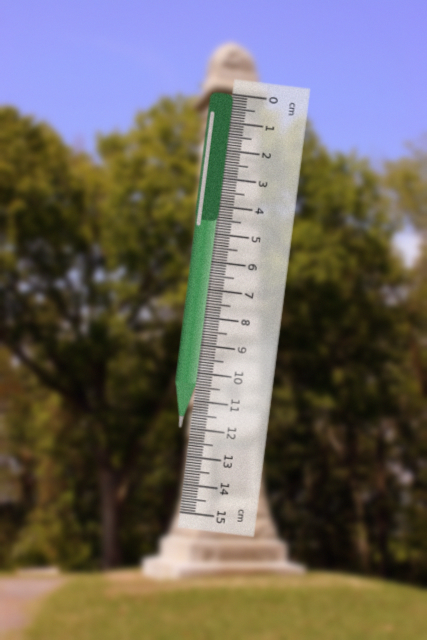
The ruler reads 12 cm
